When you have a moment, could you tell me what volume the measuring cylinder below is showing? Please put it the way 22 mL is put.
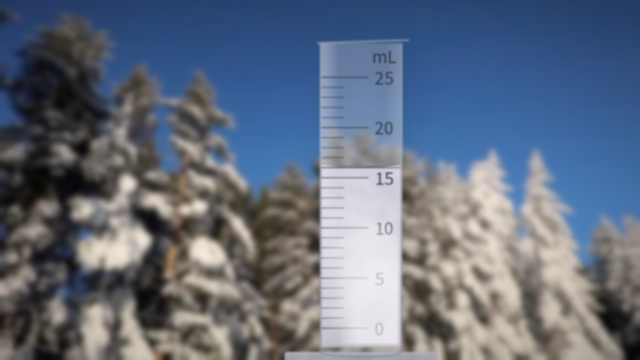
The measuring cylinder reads 16 mL
